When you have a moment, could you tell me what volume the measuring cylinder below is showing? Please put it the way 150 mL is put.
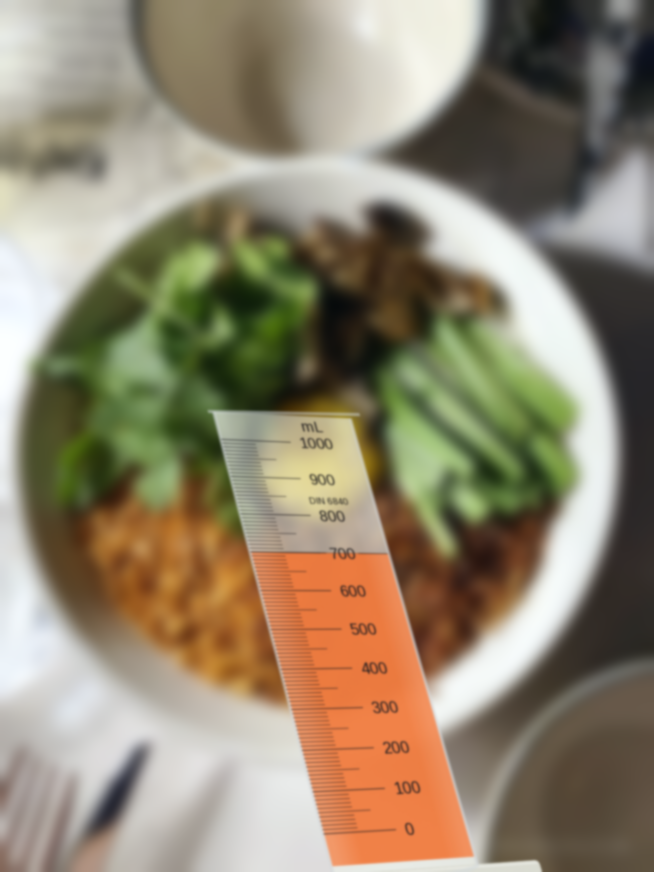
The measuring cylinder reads 700 mL
